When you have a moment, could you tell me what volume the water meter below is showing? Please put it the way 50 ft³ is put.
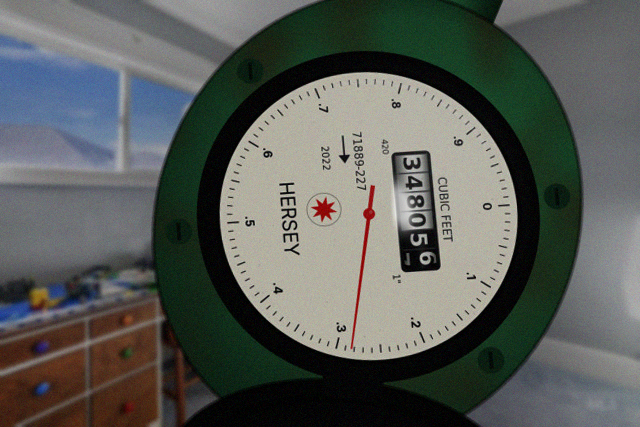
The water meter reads 348056.28 ft³
